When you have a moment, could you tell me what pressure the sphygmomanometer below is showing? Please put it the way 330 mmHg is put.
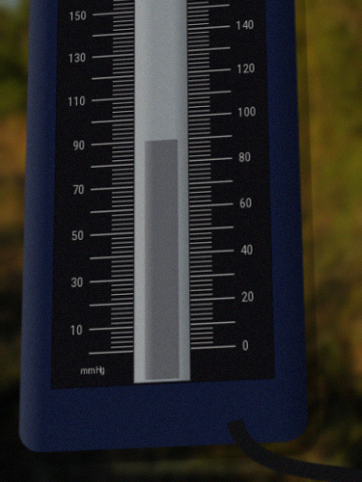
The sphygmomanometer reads 90 mmHg
